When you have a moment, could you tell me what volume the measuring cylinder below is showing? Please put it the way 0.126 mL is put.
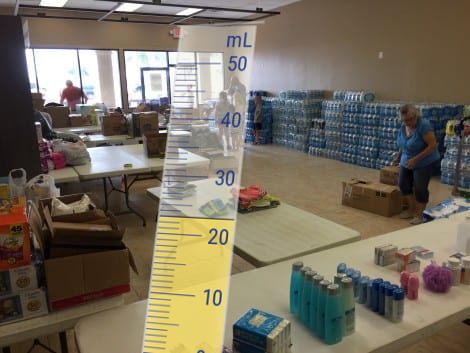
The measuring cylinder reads 23 mL
